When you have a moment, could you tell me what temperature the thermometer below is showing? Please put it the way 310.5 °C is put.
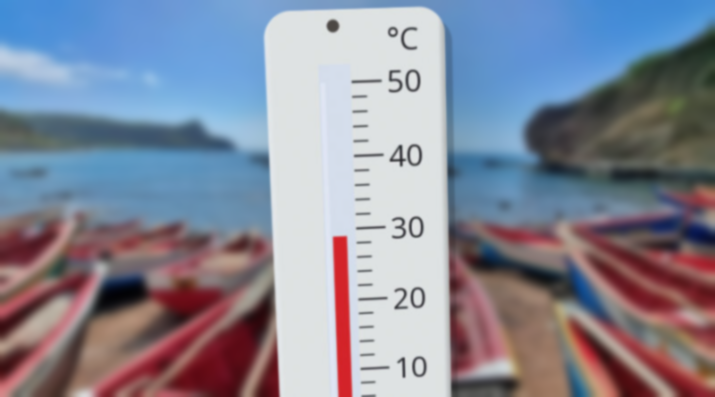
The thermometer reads 29 °C
